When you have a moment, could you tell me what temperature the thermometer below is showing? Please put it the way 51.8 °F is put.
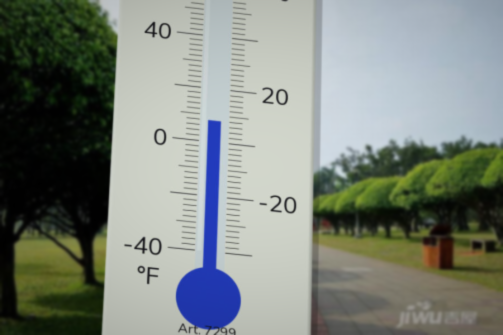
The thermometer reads 8 °F
